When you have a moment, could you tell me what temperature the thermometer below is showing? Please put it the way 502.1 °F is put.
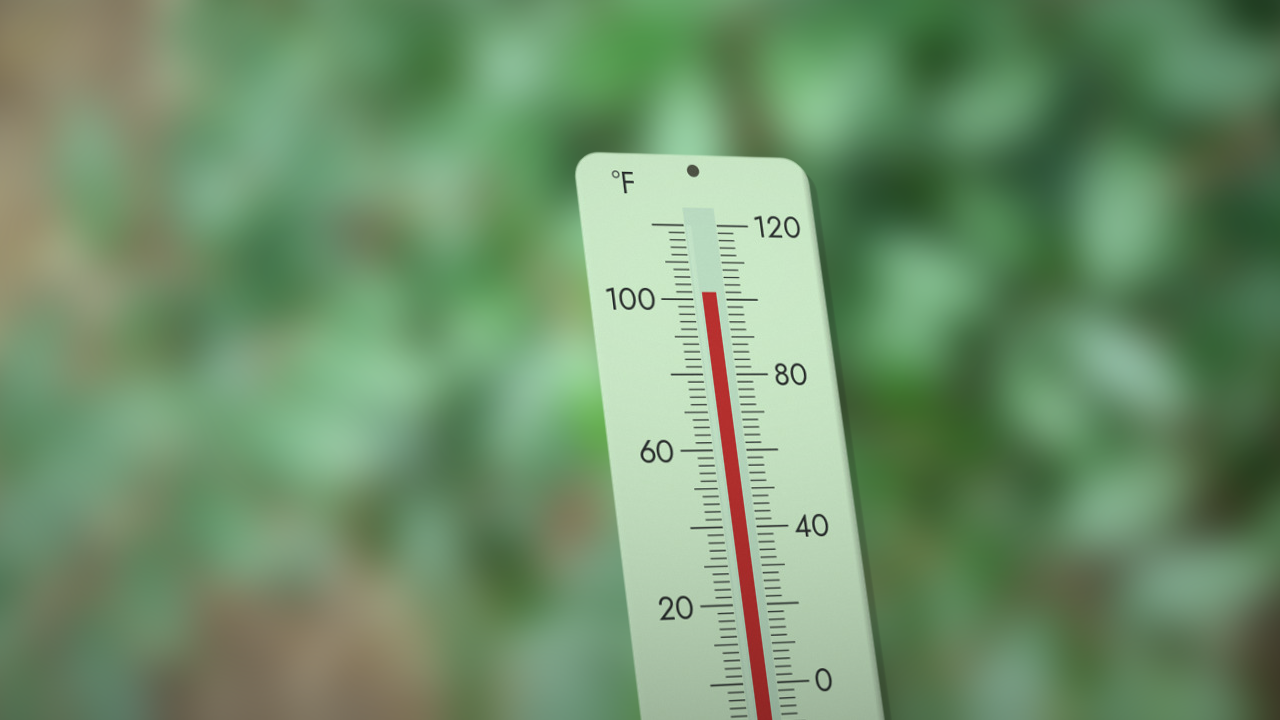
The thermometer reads 102 °F
